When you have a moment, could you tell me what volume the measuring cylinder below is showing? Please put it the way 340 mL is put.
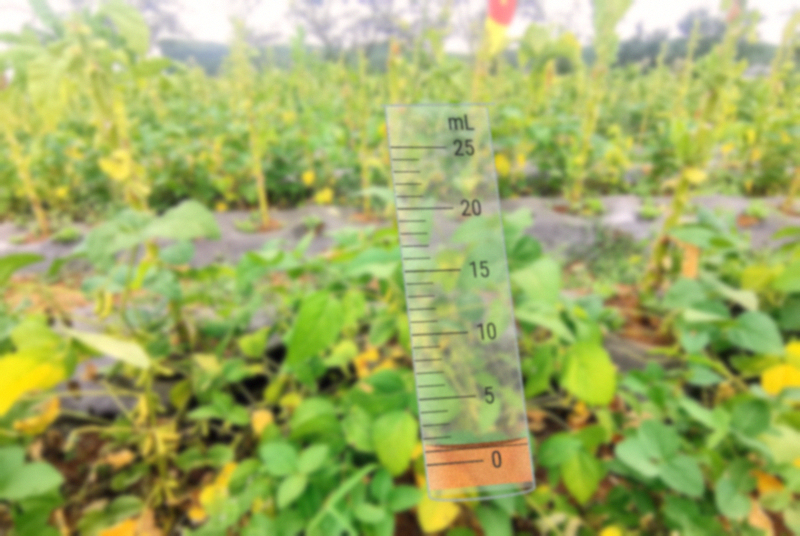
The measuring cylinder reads 1 mL
